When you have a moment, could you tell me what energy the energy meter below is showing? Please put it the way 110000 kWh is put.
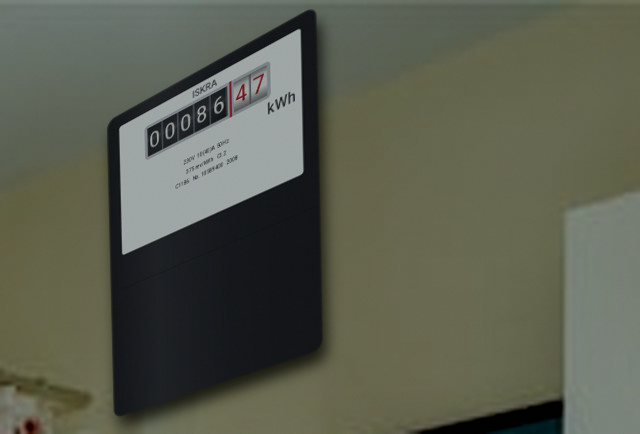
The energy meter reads 86.47 kWh
